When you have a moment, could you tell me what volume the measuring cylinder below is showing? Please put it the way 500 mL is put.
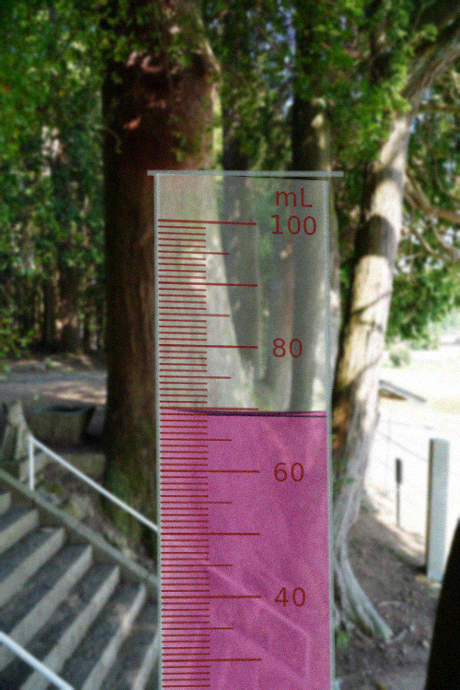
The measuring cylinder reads 69 mL
